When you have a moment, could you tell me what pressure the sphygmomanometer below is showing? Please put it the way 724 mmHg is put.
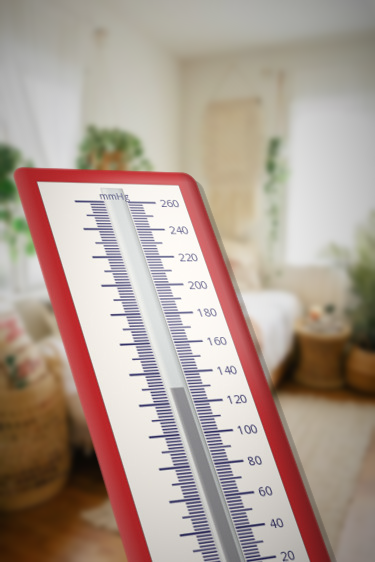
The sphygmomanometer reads 130 mmHg
